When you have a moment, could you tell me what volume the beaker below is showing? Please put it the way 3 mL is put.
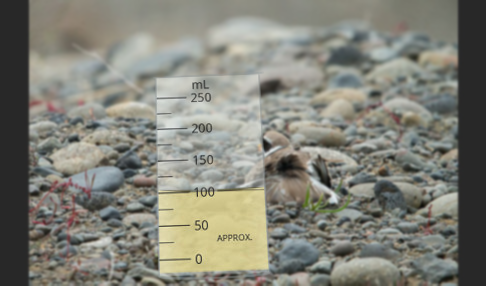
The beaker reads 100 mL
